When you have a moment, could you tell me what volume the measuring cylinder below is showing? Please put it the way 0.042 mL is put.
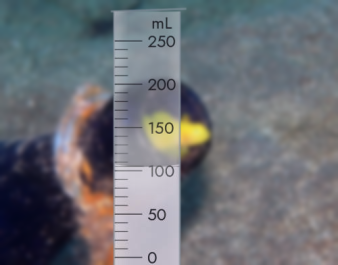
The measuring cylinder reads 105 mL
